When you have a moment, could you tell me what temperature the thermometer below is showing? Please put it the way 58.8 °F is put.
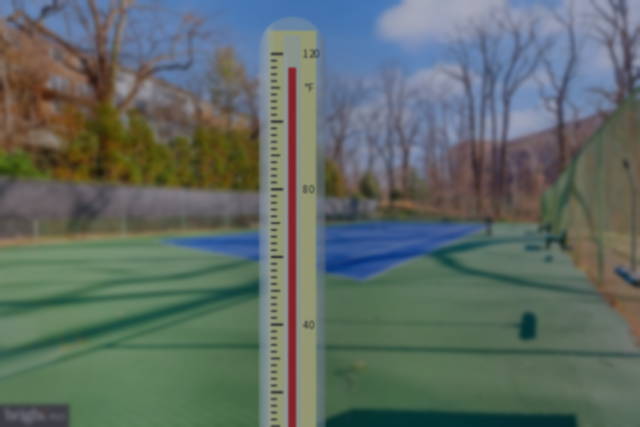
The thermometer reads 116 °F
